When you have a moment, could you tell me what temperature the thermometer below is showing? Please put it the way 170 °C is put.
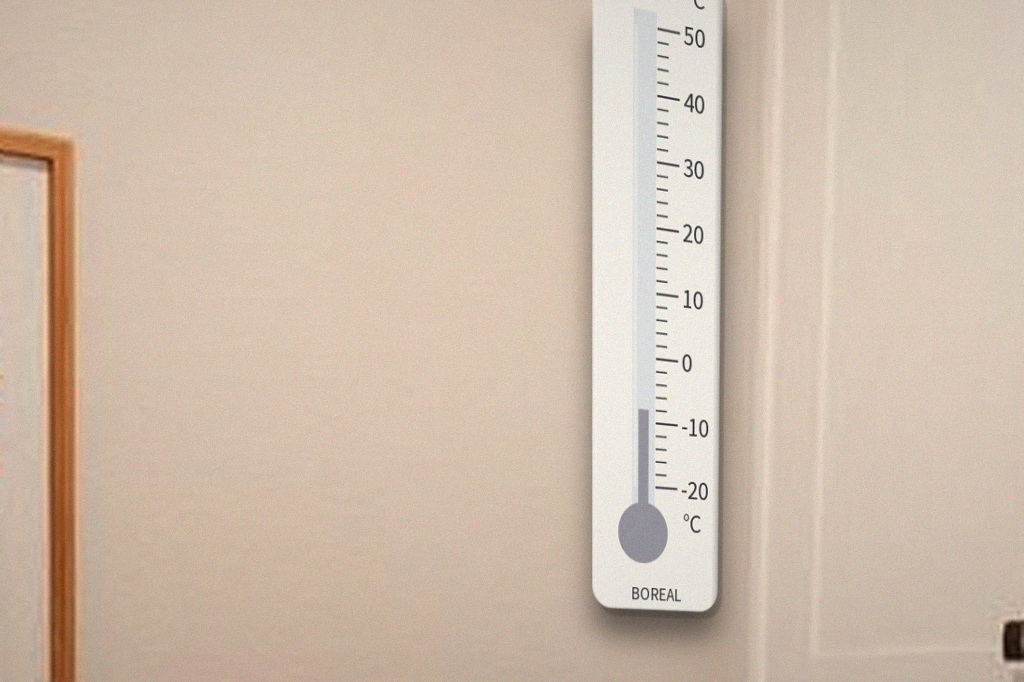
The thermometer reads -8 °C
